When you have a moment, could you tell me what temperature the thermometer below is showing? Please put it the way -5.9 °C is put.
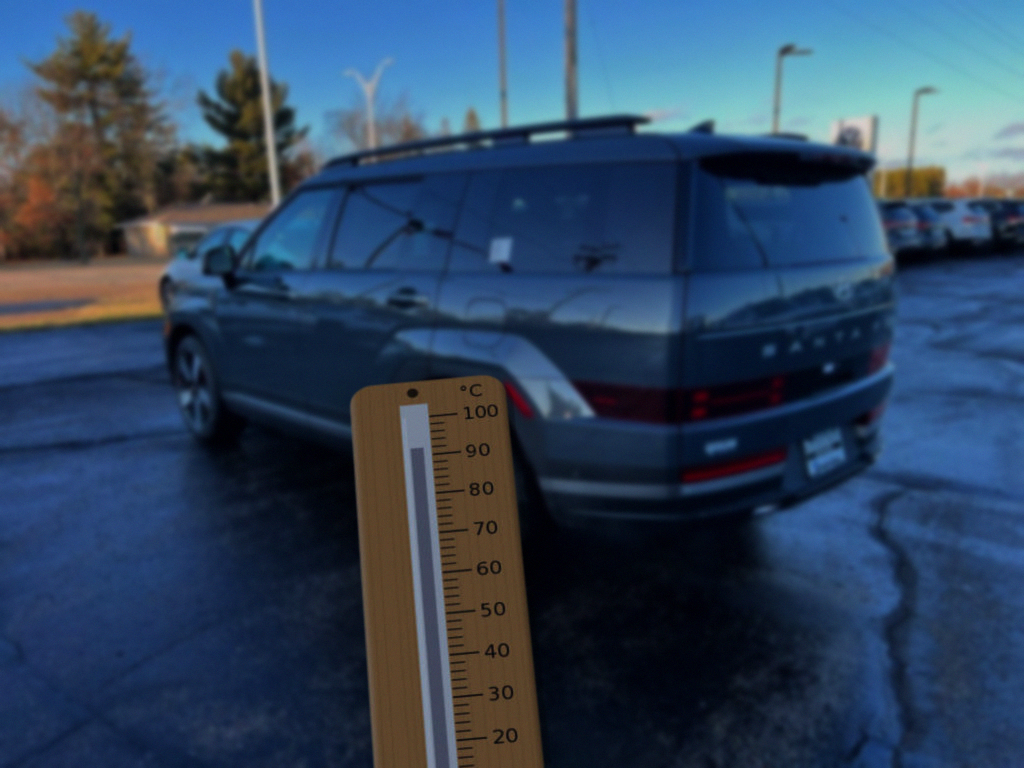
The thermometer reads 92 °C
